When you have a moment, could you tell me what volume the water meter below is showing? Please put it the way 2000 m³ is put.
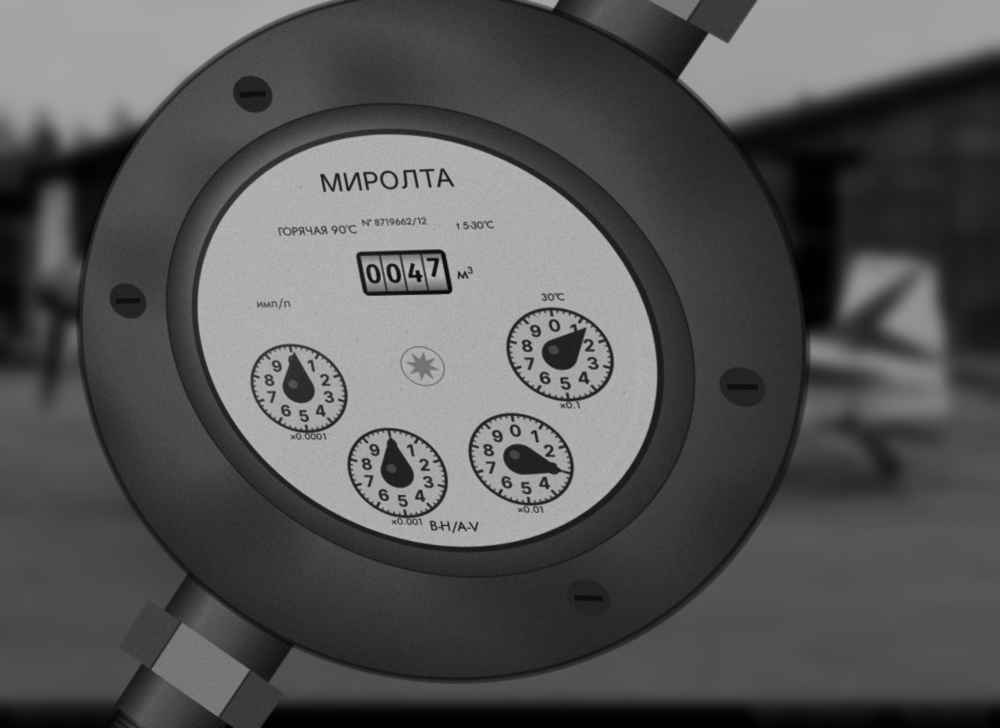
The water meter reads 47.1300 m³
